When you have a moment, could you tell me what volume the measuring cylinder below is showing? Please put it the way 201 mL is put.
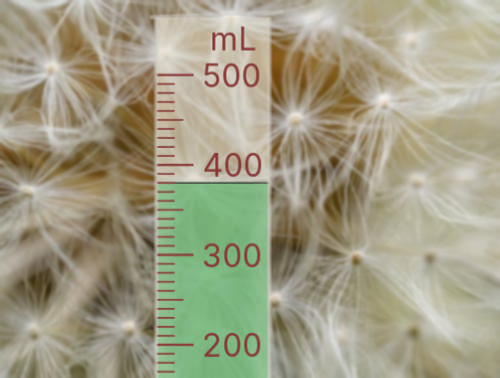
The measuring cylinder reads 380 mL
